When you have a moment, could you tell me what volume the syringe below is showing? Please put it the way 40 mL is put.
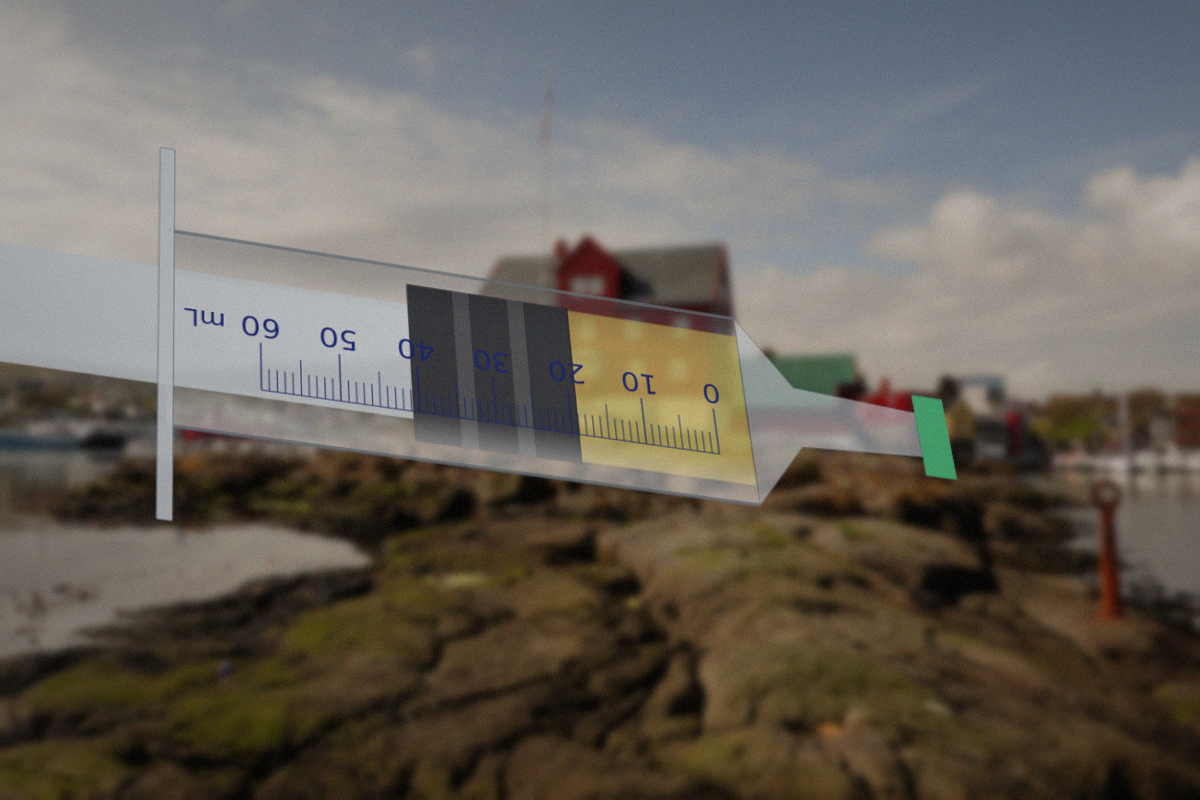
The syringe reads 19 mL
